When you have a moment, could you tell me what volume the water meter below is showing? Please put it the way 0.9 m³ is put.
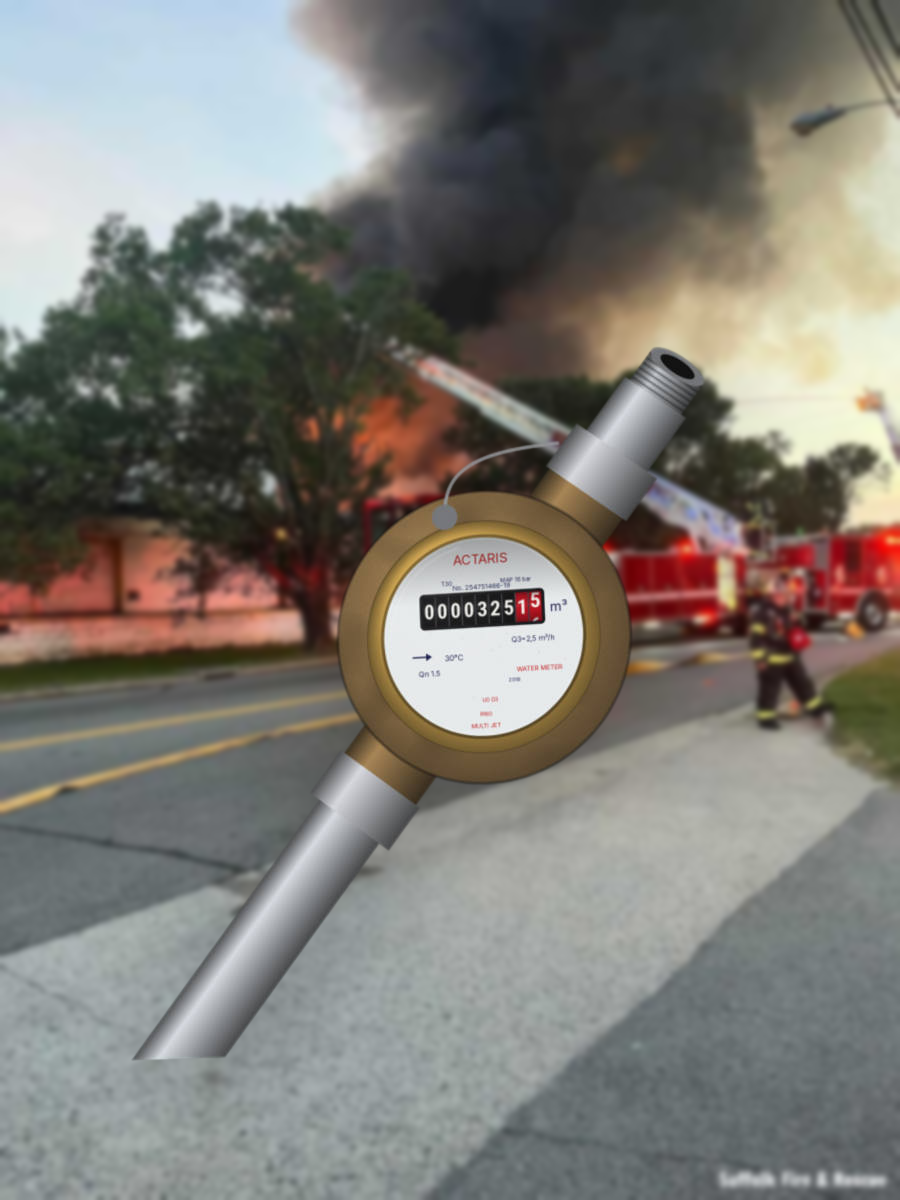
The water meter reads 325.15 m³
